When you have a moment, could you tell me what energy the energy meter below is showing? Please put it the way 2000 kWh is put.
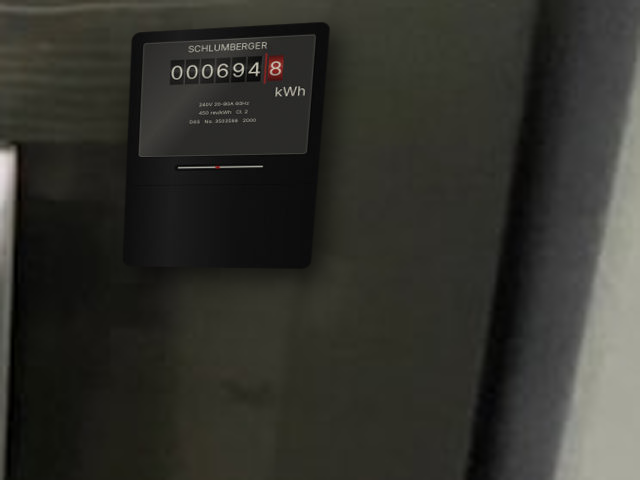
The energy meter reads 694.8 kWh
